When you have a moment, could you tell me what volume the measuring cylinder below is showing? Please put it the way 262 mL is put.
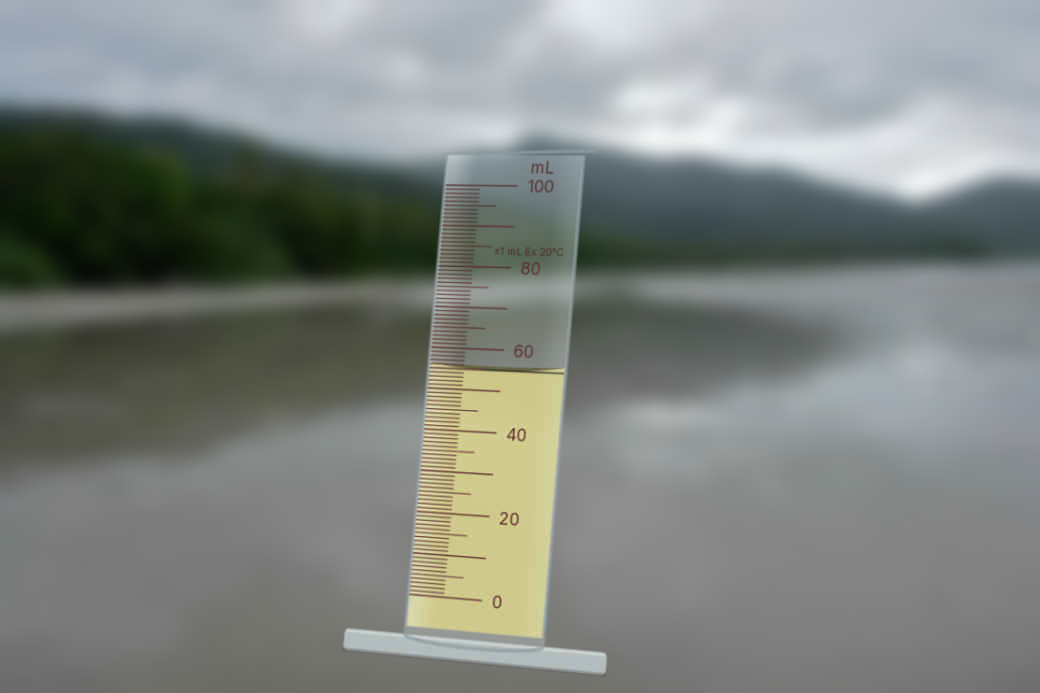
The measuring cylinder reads 55 mL
